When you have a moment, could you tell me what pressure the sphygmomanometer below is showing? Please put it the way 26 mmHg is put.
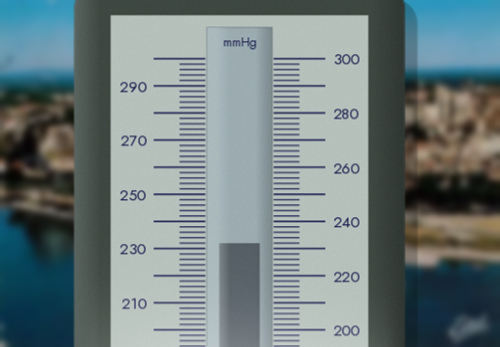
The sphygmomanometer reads 232 mmHg
